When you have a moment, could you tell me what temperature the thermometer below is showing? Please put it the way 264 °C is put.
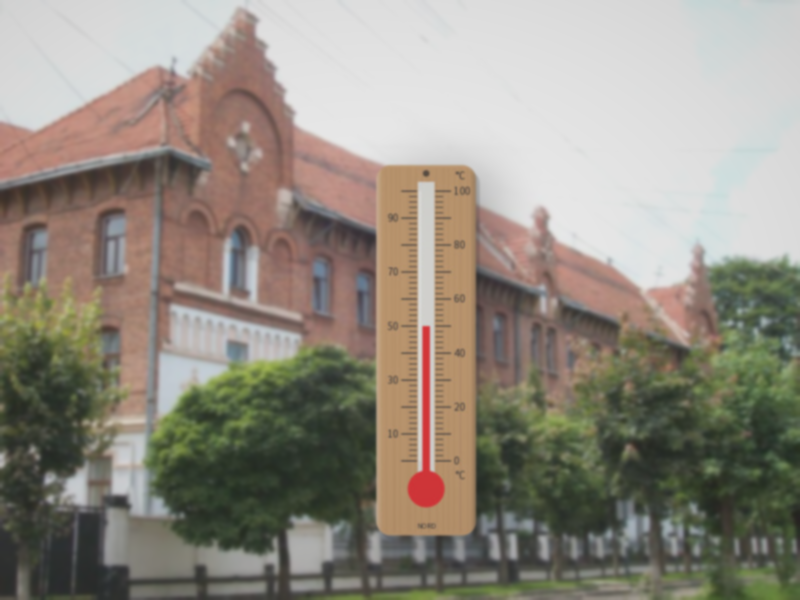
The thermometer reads 50 °C
